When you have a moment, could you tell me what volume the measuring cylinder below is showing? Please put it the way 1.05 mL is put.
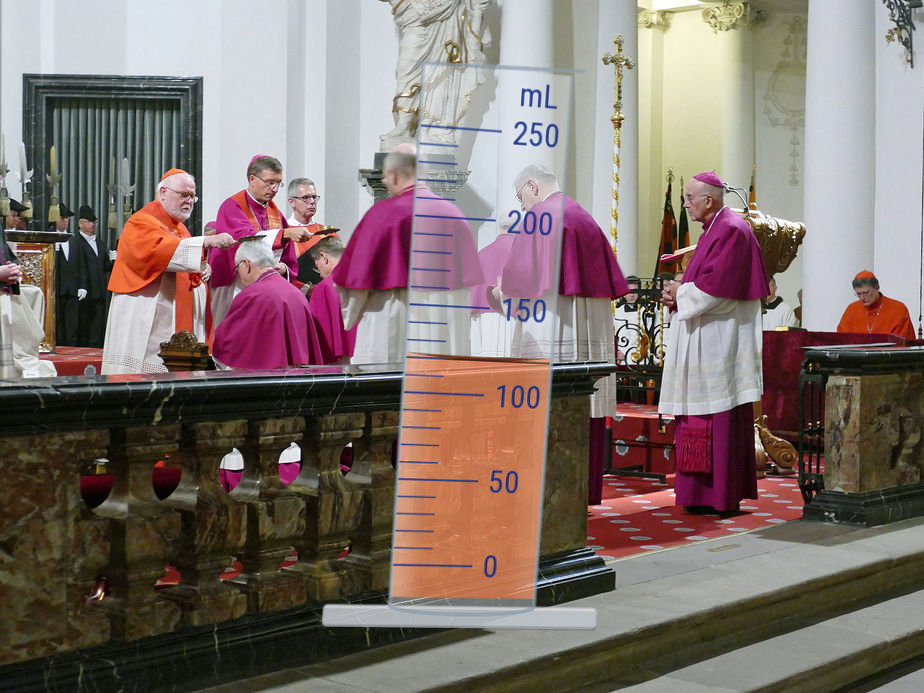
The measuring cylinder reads 120 mL
